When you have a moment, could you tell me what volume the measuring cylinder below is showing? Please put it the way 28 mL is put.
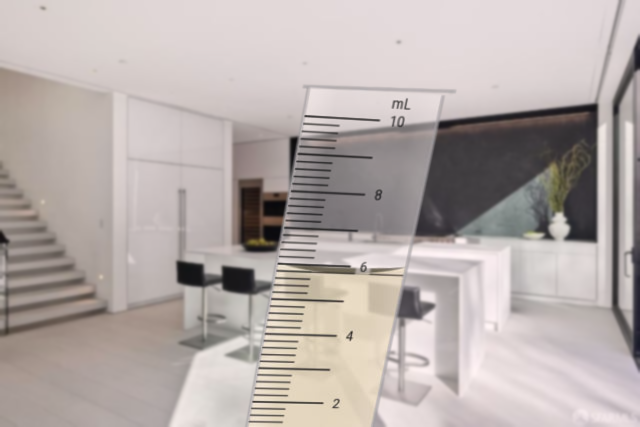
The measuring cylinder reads 5.8 mL
